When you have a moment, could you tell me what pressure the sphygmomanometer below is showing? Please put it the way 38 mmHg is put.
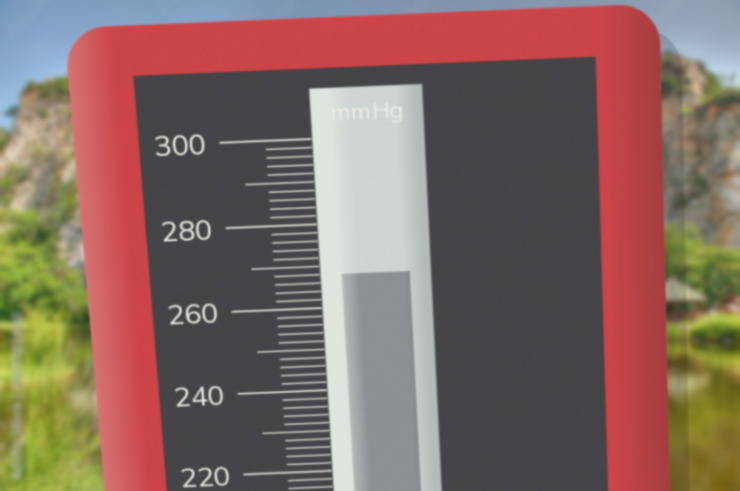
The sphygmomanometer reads 268 mmHg
